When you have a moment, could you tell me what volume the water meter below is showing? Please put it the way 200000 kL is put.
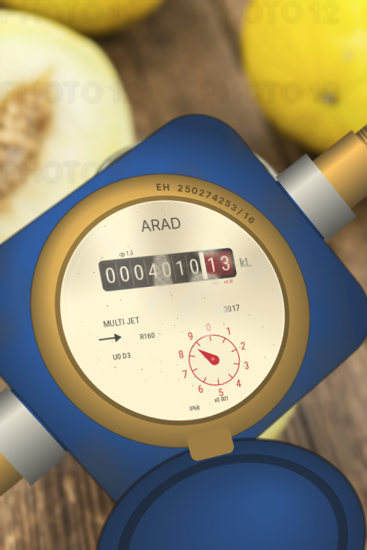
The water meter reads 4010.138 kL
